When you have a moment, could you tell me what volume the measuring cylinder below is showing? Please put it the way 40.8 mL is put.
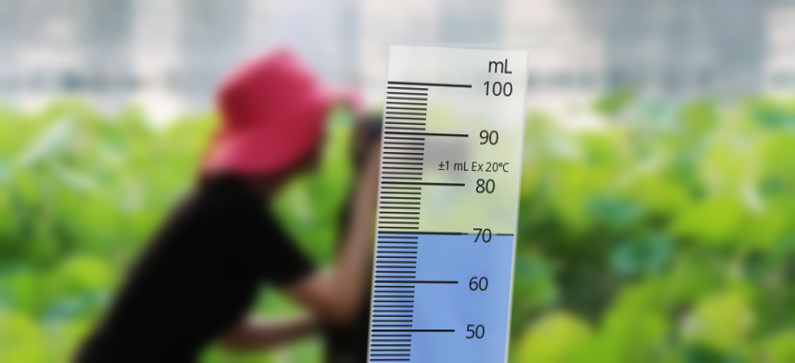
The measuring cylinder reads 70 mL
